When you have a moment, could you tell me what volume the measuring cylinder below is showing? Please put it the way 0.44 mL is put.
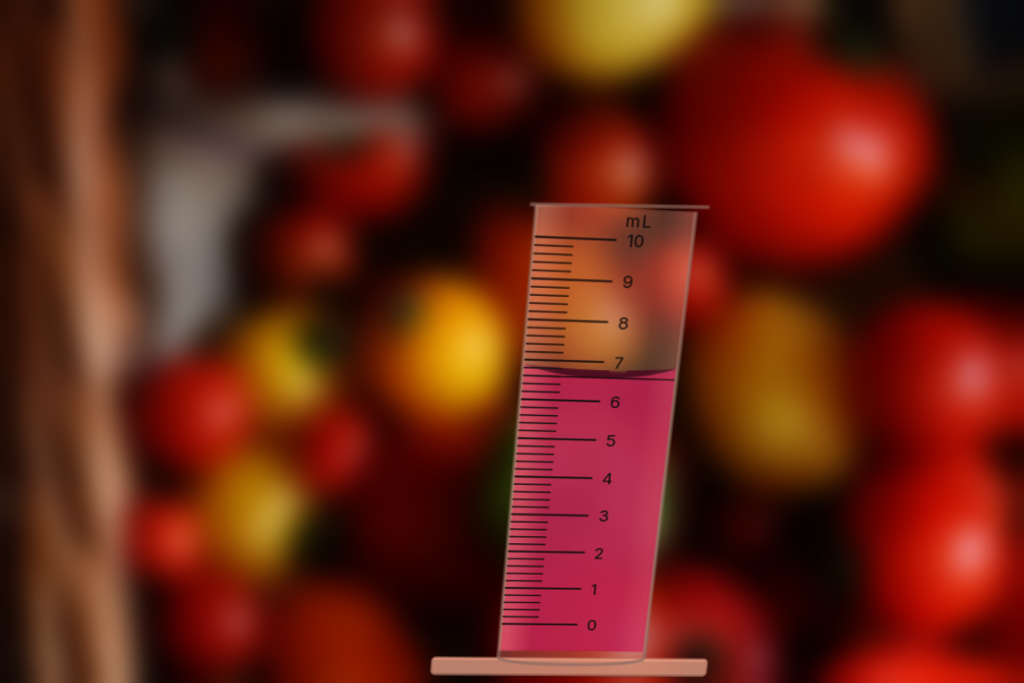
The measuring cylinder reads 6.6 mL
